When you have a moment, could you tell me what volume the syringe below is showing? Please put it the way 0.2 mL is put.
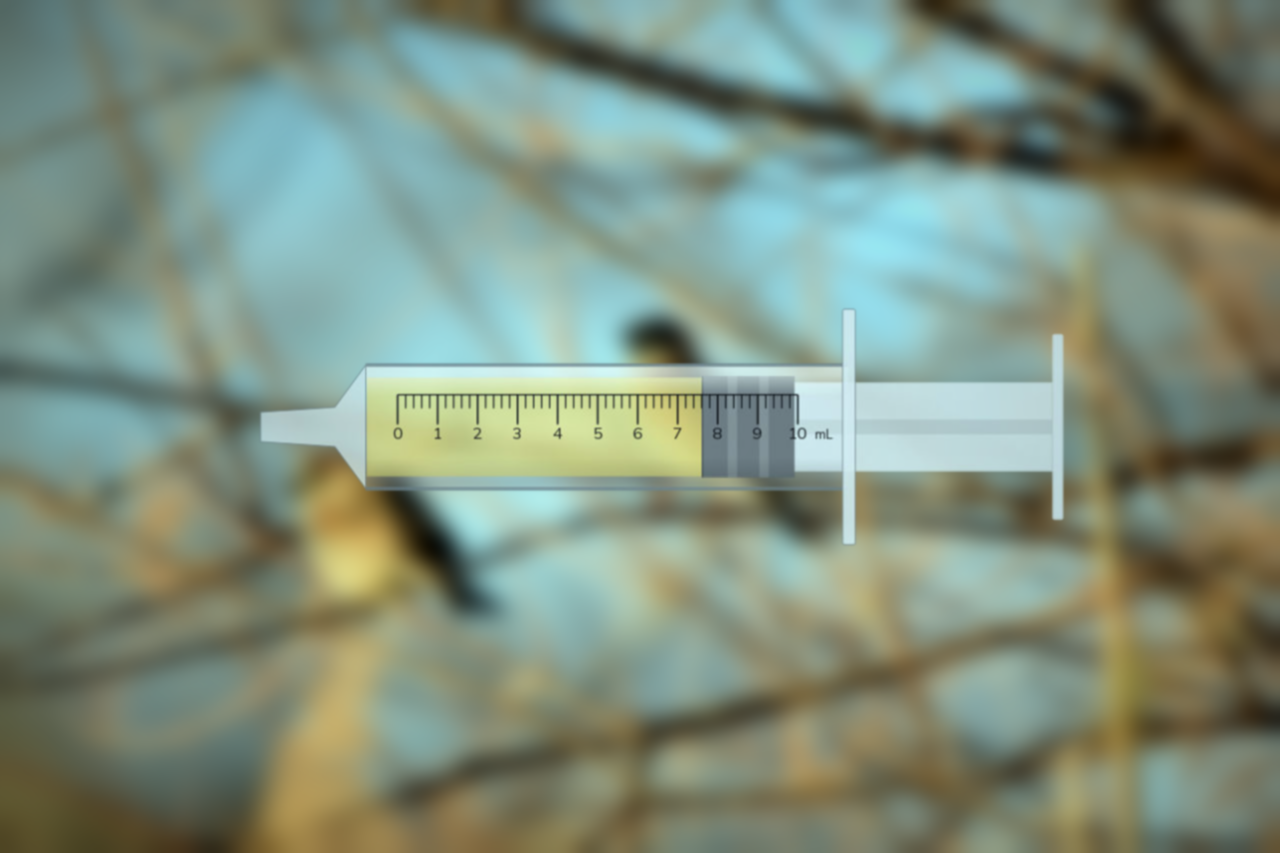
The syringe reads 7.6 mL
